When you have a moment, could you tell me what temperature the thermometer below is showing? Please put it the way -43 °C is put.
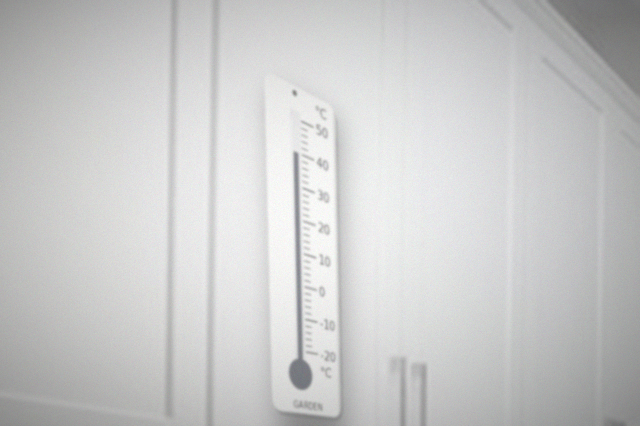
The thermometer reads 40 °C
